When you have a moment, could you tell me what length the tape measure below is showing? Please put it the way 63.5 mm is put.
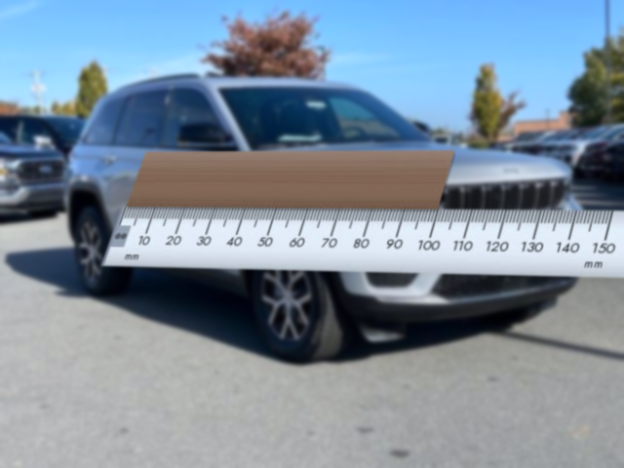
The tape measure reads 100 mm
